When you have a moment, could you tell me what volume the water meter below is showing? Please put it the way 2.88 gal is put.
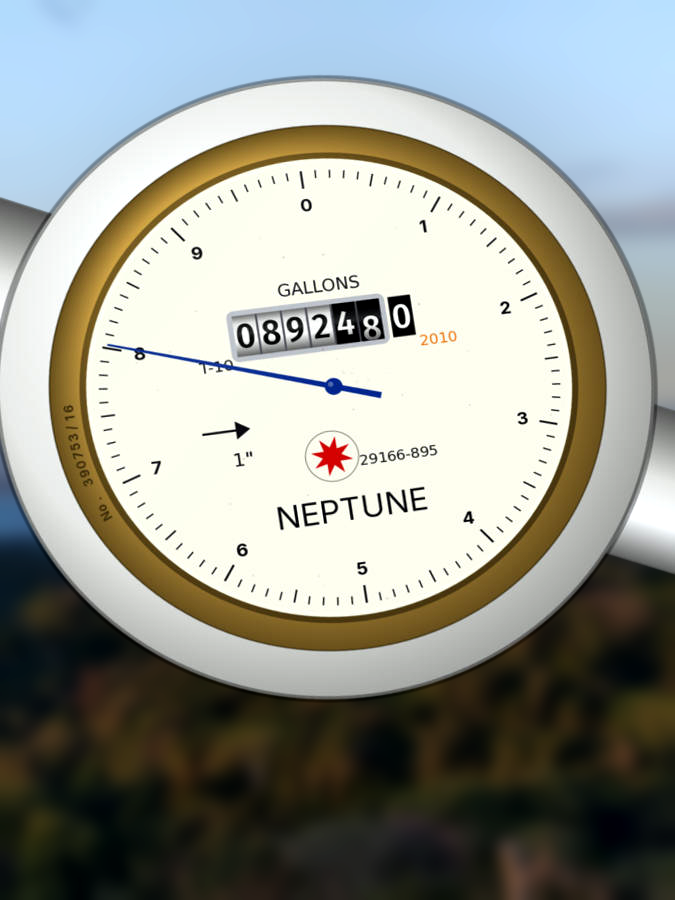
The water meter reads 892478.0 gal
